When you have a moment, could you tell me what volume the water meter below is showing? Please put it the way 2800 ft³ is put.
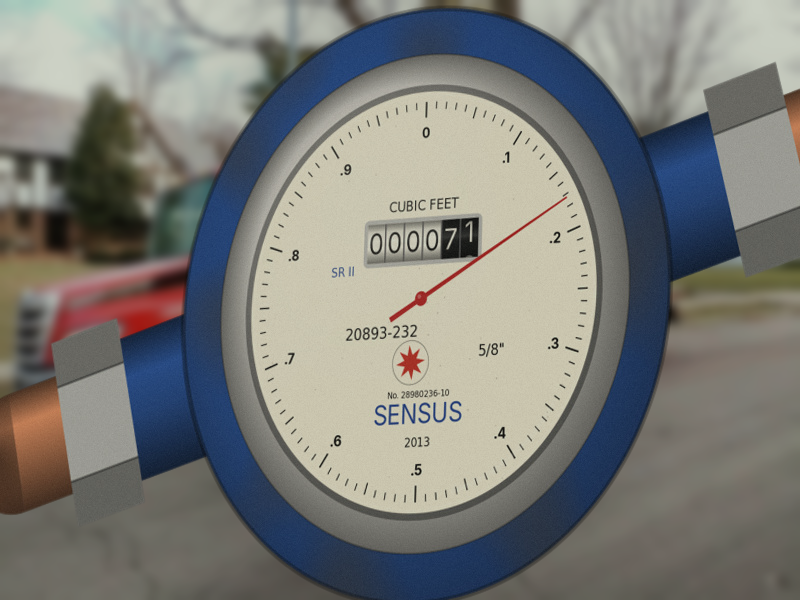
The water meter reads 71.17 ft³
